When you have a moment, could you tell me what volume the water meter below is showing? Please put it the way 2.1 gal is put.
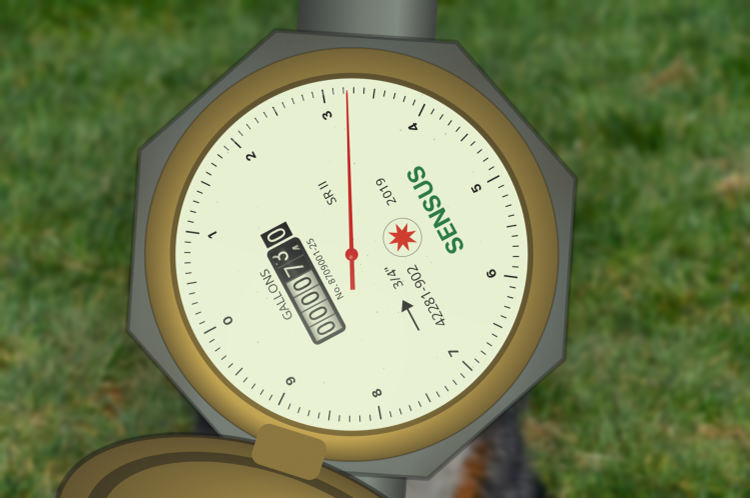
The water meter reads 733.2 gal
